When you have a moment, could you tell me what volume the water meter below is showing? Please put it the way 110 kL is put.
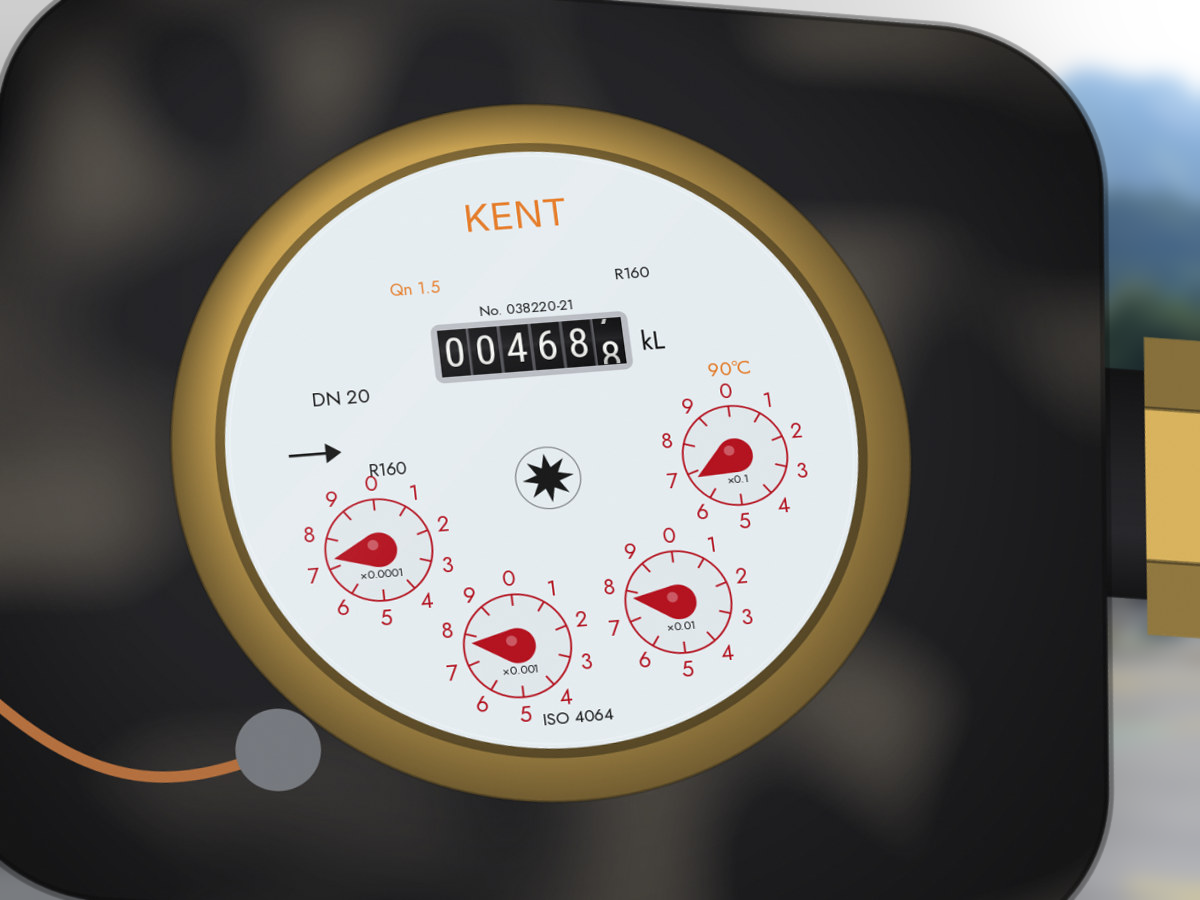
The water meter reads 4687.6777 kL
